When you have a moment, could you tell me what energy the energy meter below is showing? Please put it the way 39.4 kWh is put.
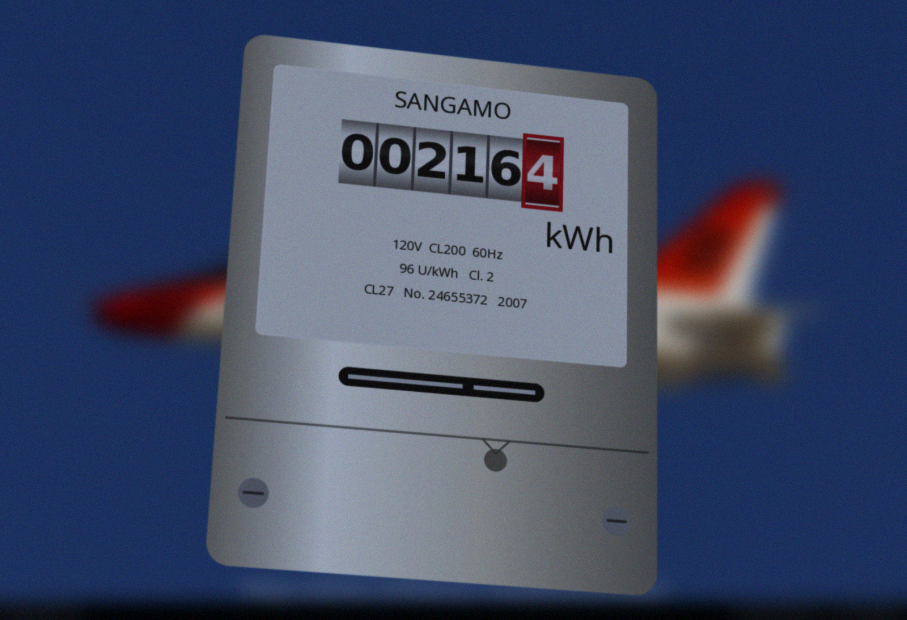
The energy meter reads 216.4 kWh
